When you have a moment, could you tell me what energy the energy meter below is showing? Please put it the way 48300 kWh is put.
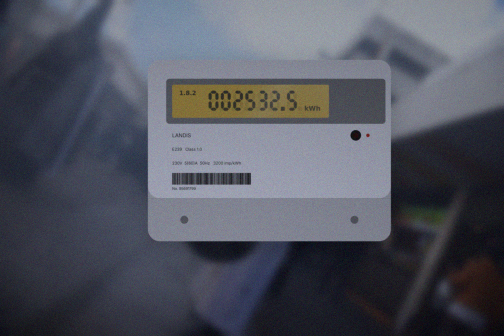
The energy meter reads 2532.5 kWh
